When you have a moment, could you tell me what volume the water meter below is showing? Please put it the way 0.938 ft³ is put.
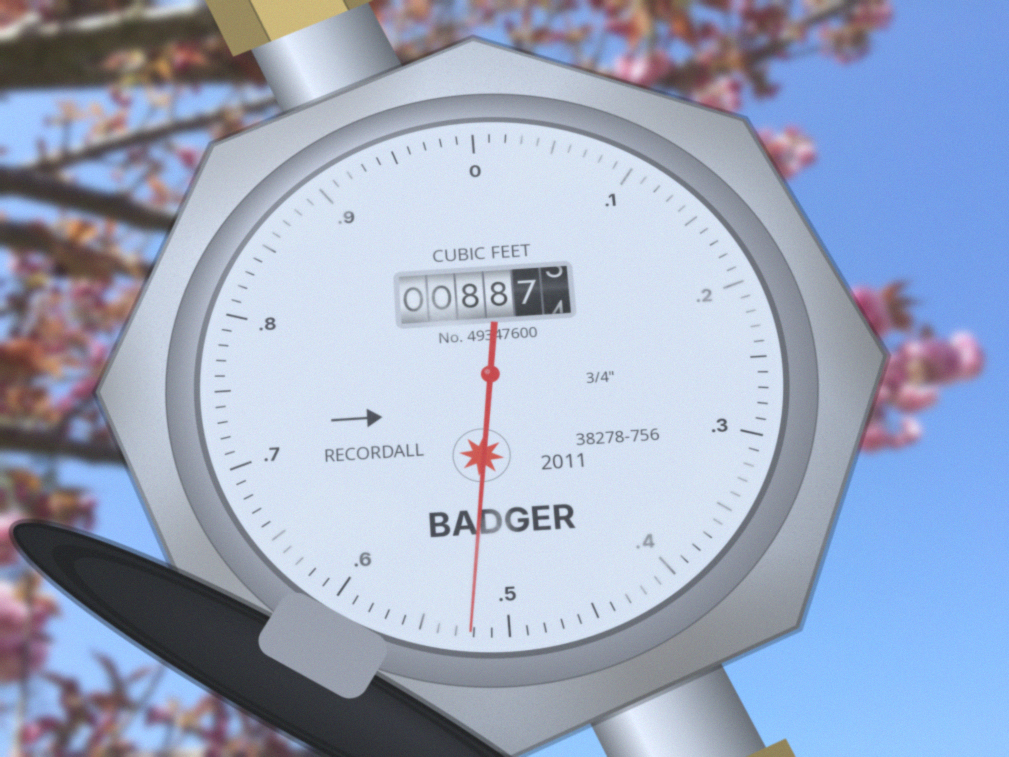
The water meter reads 8873.52 ft³
